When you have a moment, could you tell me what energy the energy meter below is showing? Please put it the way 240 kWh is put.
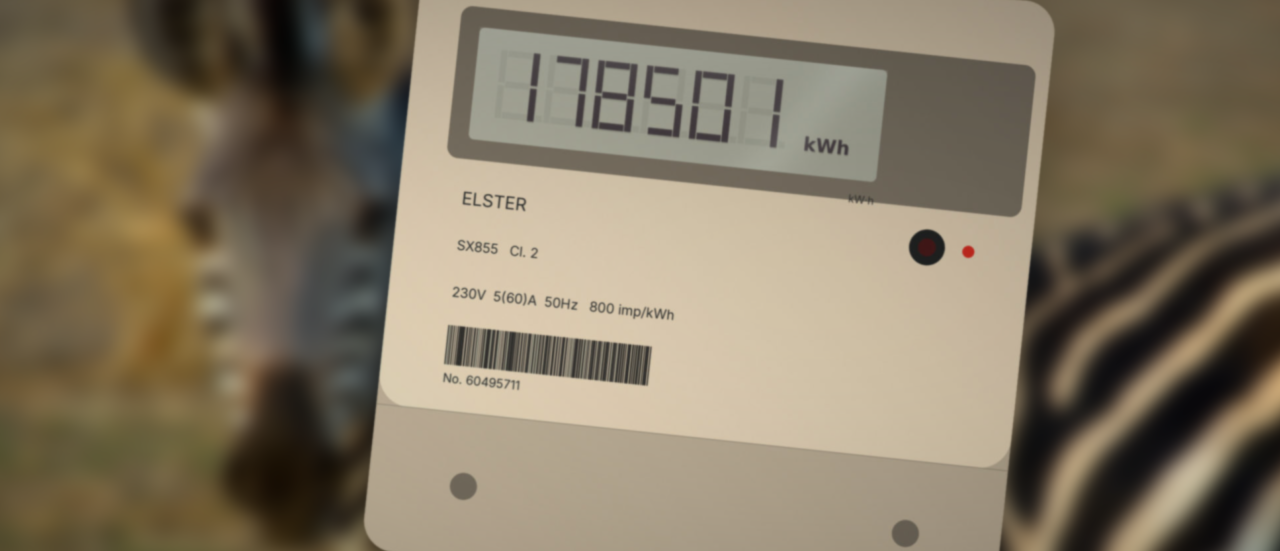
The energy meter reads 178501 kWh
